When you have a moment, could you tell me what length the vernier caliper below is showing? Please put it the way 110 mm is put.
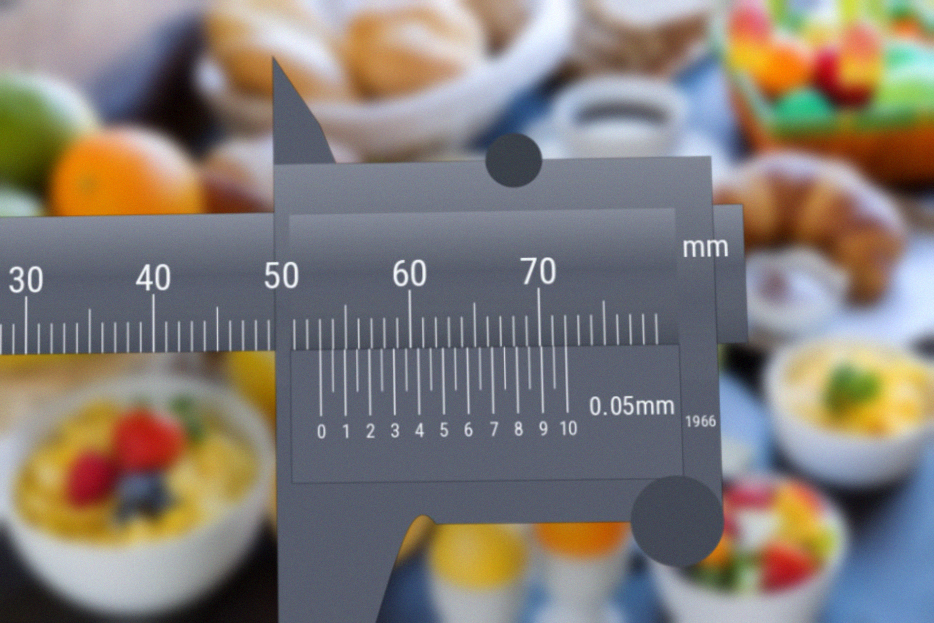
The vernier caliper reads 53.0 mm
